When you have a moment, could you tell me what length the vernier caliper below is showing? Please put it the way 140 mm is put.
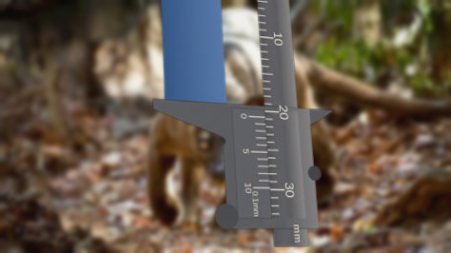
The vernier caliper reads 20.8 mm
